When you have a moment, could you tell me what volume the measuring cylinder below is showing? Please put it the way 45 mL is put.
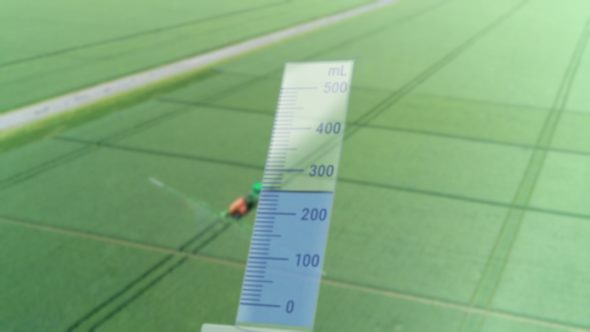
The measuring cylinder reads 250 mL
